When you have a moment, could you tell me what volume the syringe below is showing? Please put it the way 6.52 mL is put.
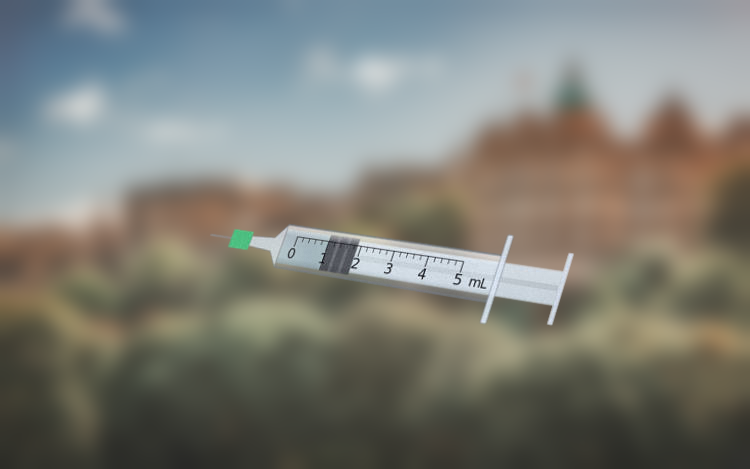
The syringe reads 1 mL
